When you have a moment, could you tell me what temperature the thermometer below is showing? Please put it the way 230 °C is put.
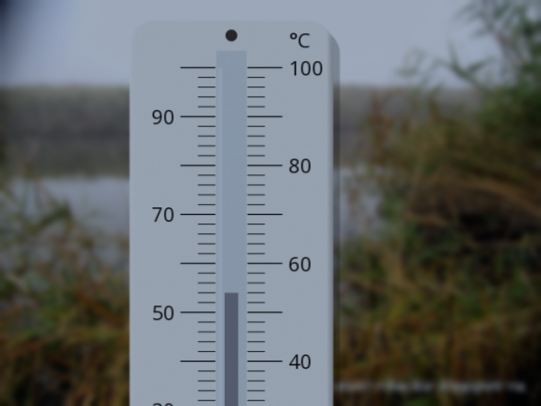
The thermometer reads 54 °C
